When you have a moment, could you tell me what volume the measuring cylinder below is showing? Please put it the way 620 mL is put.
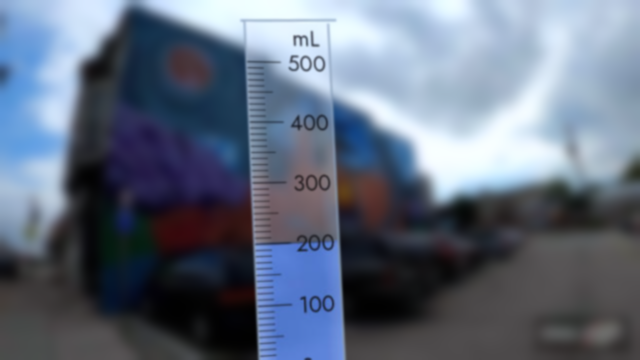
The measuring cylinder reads 200 mL
